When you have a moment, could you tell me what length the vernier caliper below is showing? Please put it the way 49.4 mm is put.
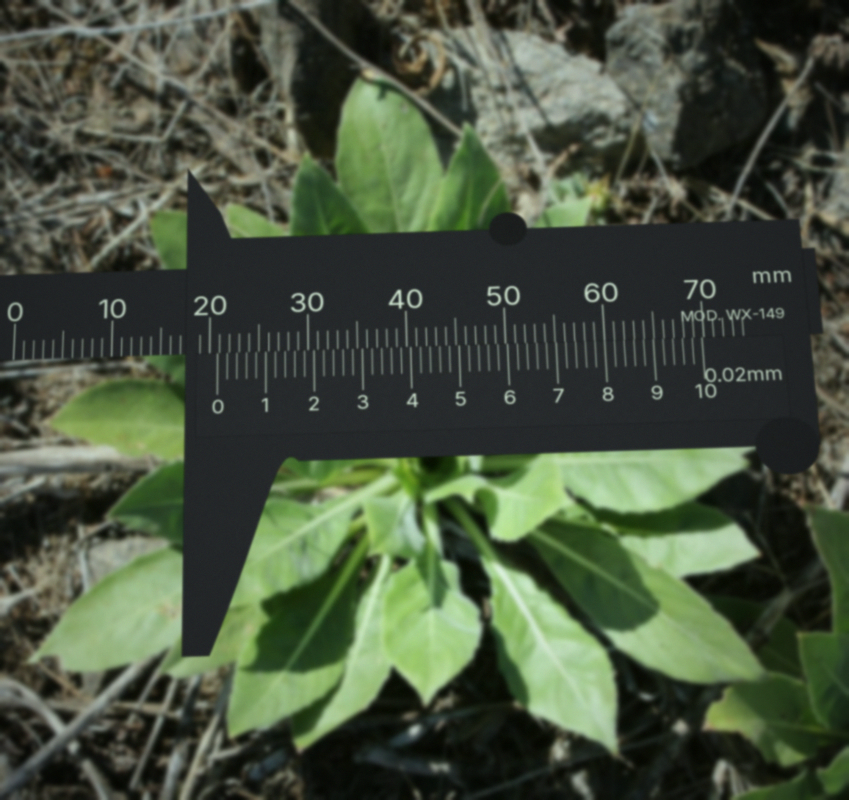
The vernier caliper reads 20.8 mm
